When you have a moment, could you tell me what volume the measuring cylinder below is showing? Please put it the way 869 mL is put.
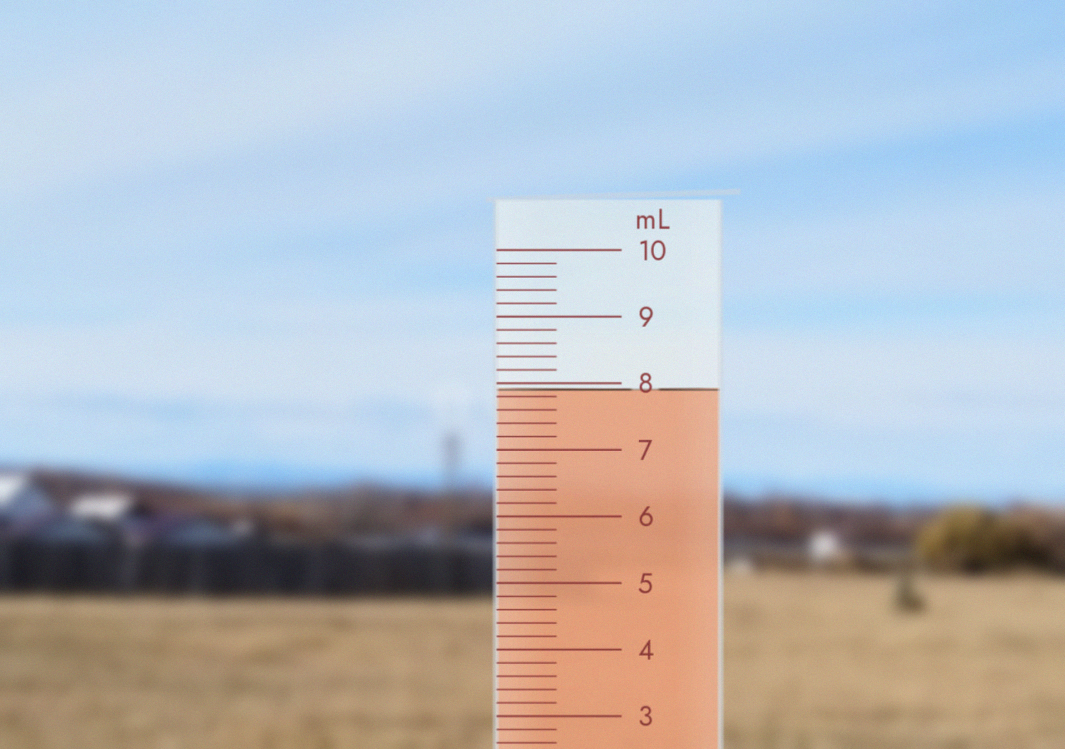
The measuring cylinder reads 7.9 mL
